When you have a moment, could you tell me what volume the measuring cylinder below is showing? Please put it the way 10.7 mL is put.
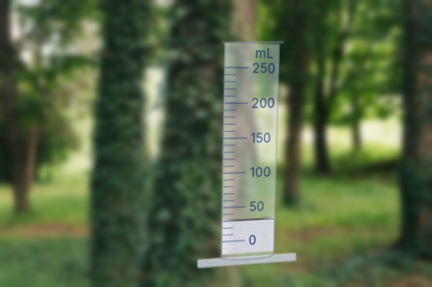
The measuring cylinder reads 30 mL
